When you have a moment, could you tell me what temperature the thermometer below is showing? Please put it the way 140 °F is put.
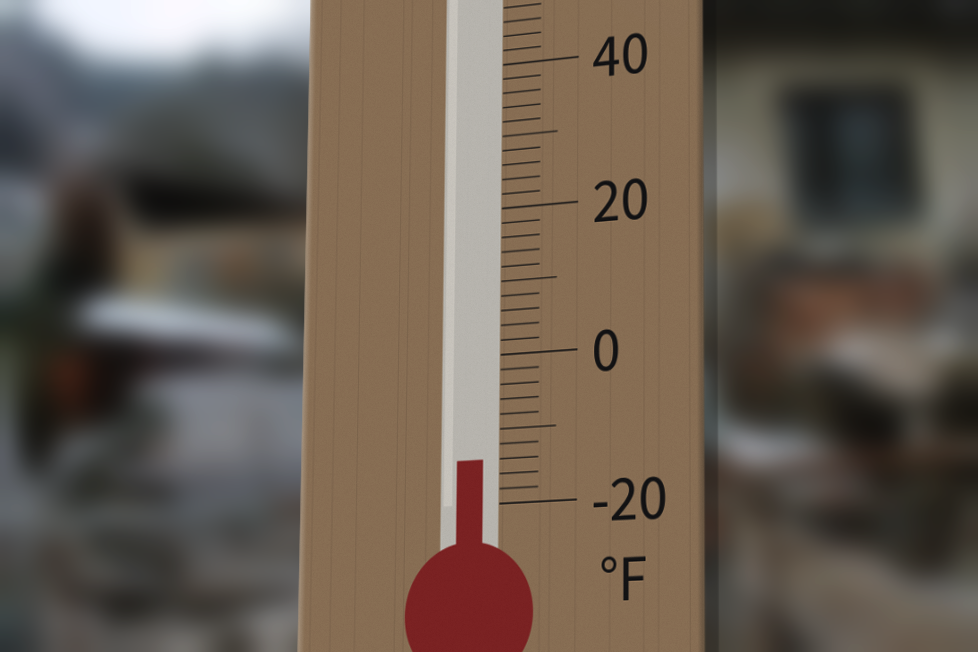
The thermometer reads -14 °F
